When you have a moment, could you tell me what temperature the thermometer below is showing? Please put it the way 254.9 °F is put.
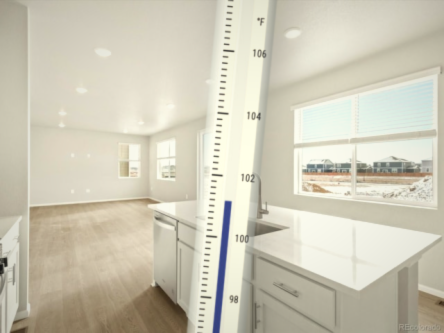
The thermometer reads 101.2 °F
